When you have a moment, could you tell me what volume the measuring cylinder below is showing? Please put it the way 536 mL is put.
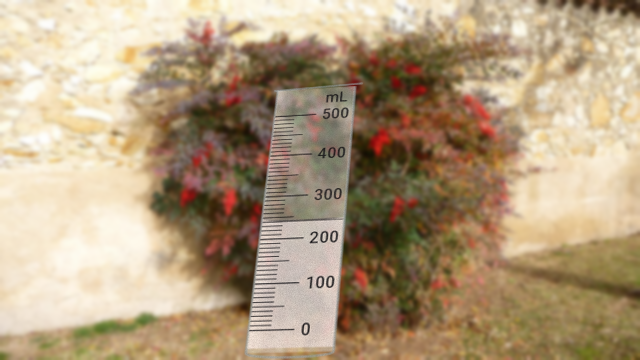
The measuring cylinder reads 240 mL
